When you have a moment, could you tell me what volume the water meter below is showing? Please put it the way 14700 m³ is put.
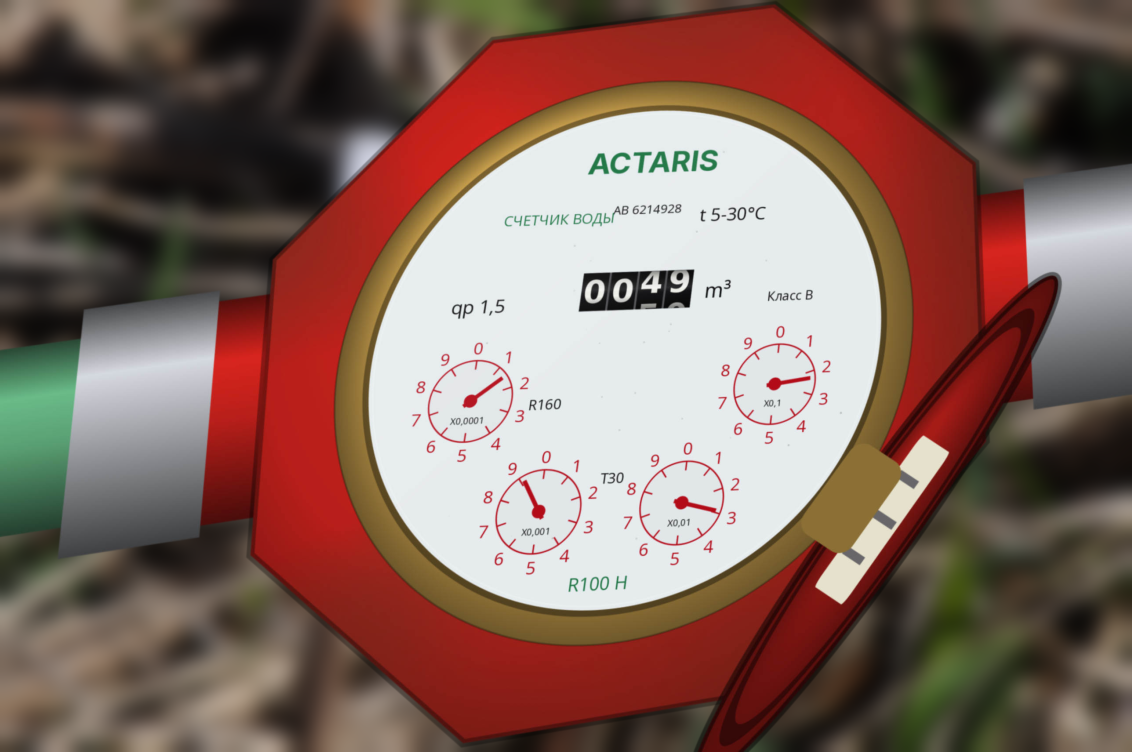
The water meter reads 49.2291 m³
